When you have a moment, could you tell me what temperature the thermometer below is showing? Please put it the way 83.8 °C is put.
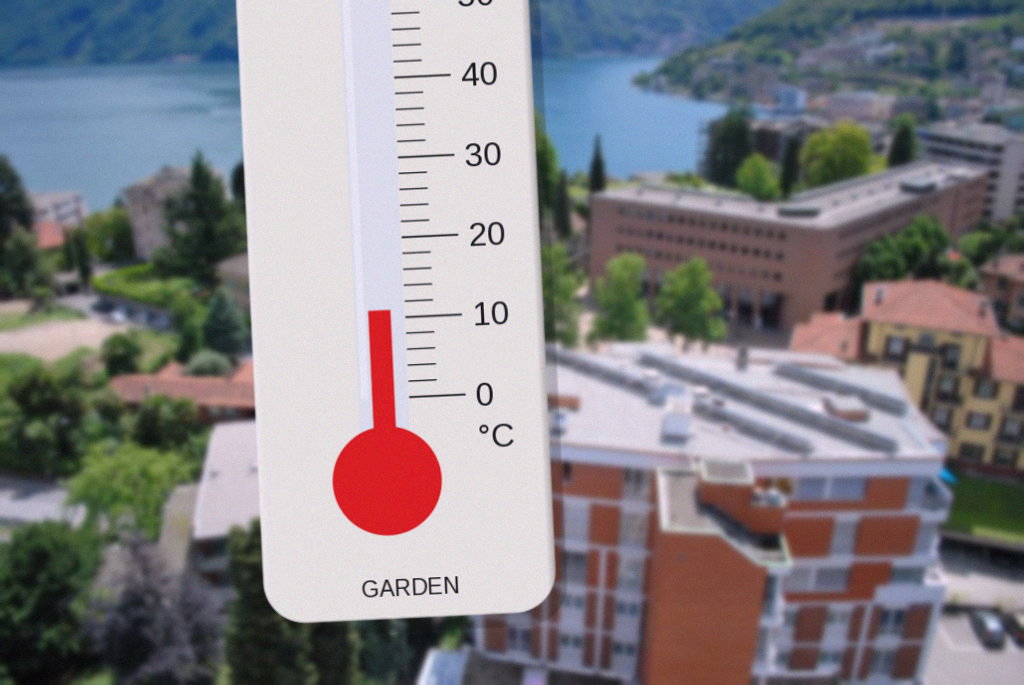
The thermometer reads 11 °C
